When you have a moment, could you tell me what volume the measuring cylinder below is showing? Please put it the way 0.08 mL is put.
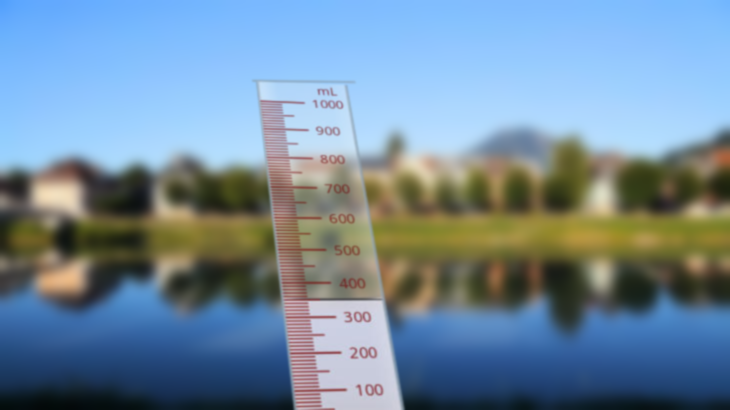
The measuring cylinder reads 350 mL
